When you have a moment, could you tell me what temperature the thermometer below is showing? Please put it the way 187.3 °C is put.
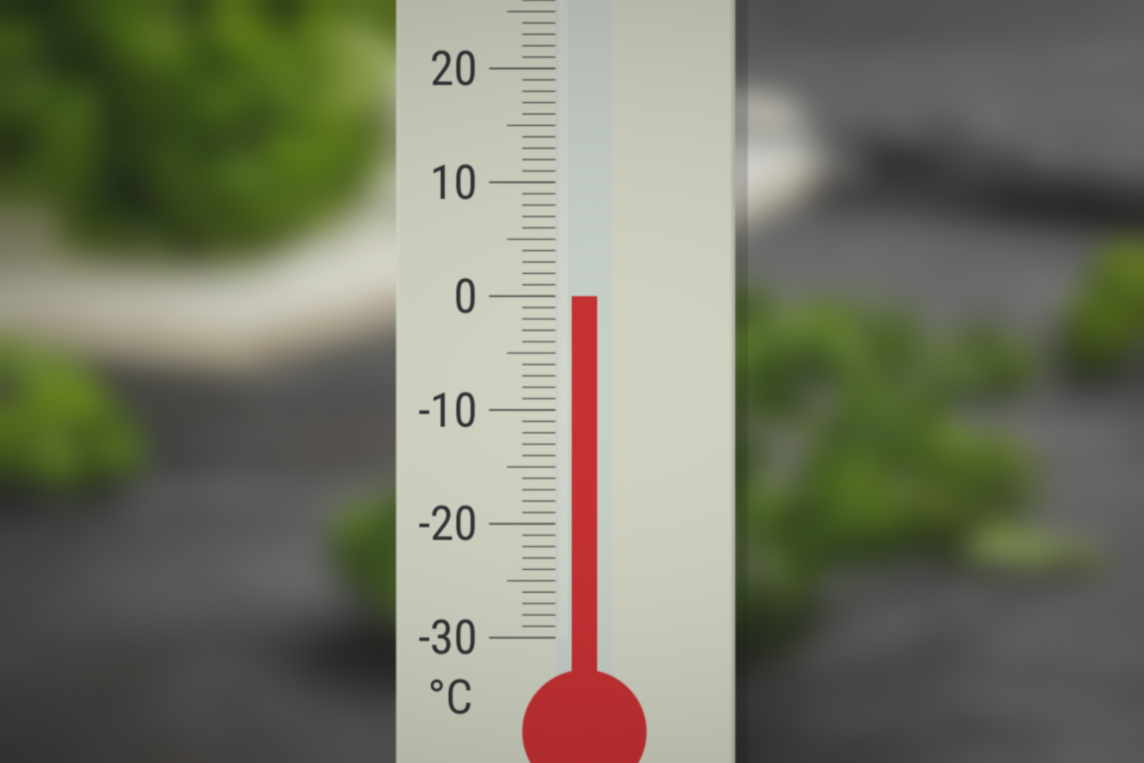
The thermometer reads 0 °C
